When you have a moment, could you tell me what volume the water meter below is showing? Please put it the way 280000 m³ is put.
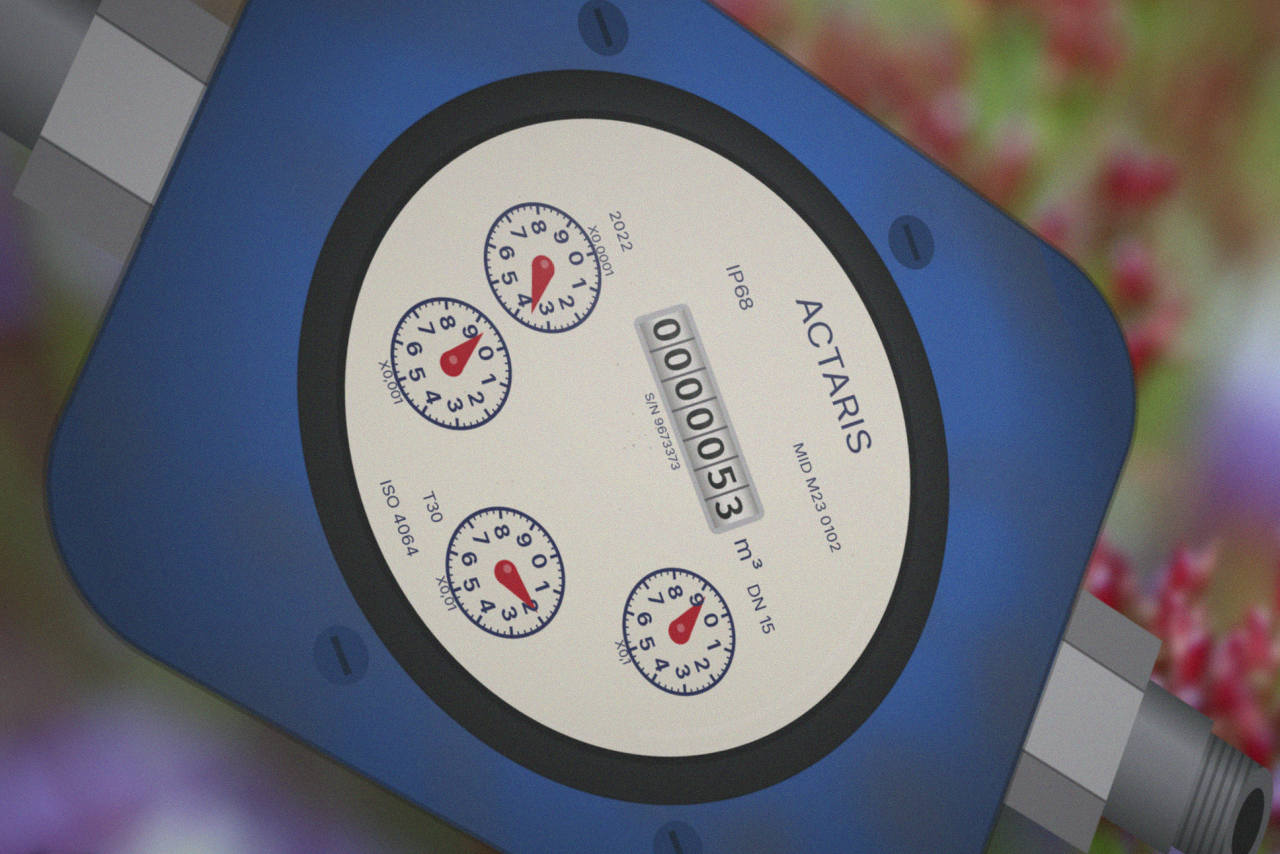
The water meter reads 52.9193 m³
